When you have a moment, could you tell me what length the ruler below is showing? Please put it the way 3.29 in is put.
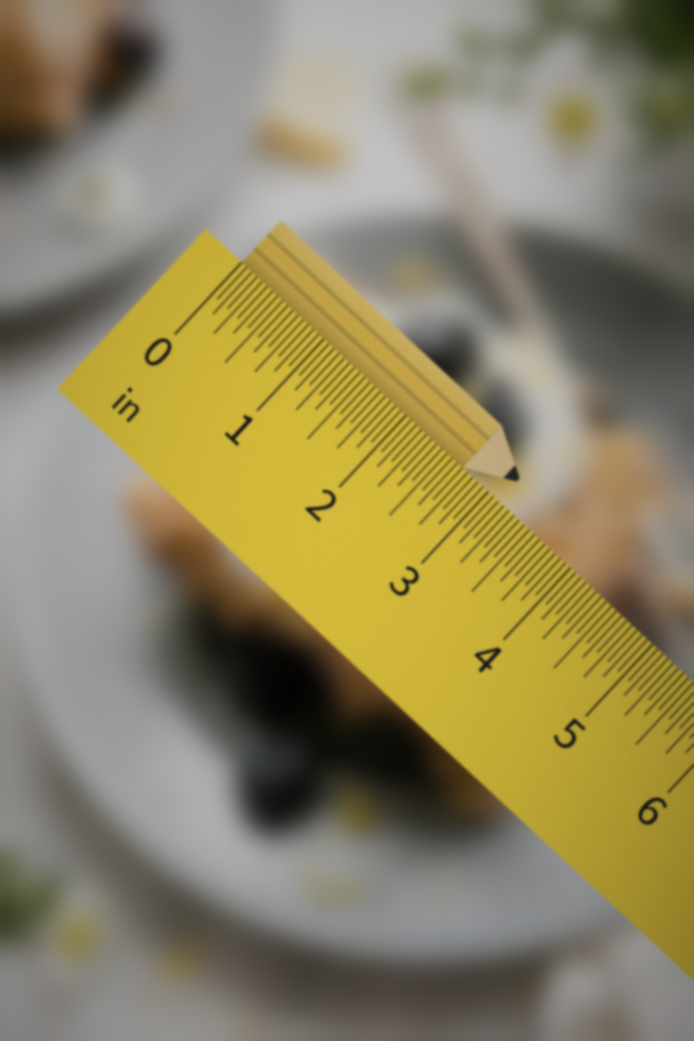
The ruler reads 3.125 in
